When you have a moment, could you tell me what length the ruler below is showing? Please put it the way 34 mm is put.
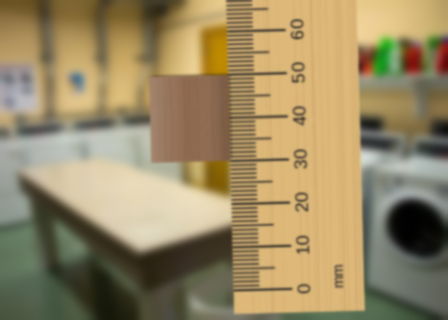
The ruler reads 20 mm
